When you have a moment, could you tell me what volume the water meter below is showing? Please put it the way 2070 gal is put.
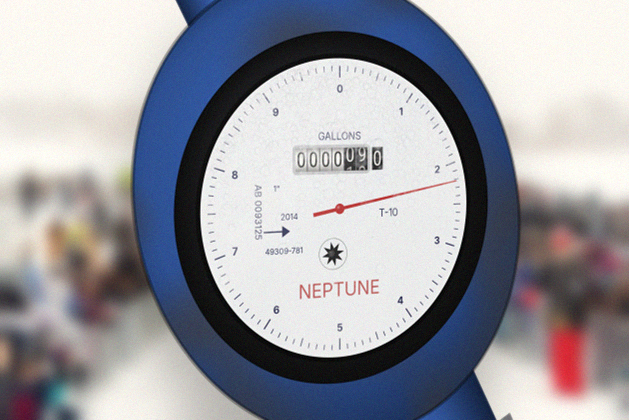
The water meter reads 92.2 gal
